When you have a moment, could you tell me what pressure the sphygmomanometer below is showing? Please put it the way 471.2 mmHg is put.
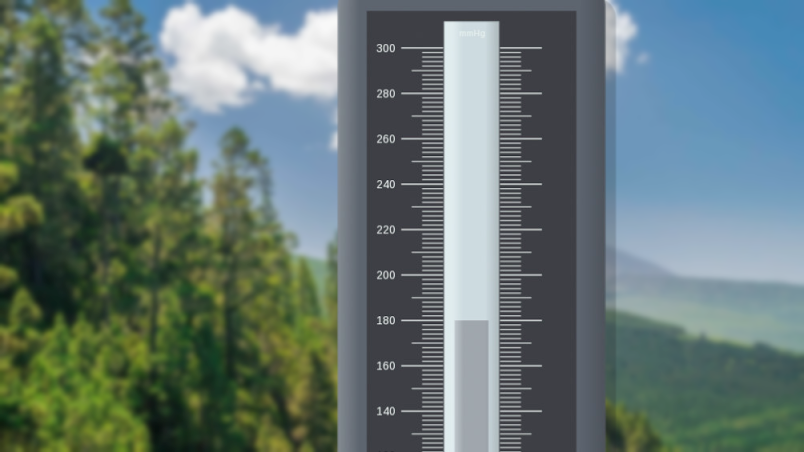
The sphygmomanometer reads 180 mmHg
